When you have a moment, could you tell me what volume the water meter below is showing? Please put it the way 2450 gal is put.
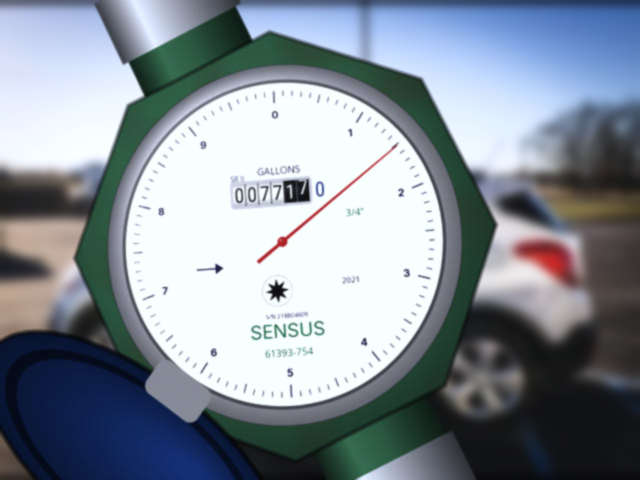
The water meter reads 77171.5 gal
